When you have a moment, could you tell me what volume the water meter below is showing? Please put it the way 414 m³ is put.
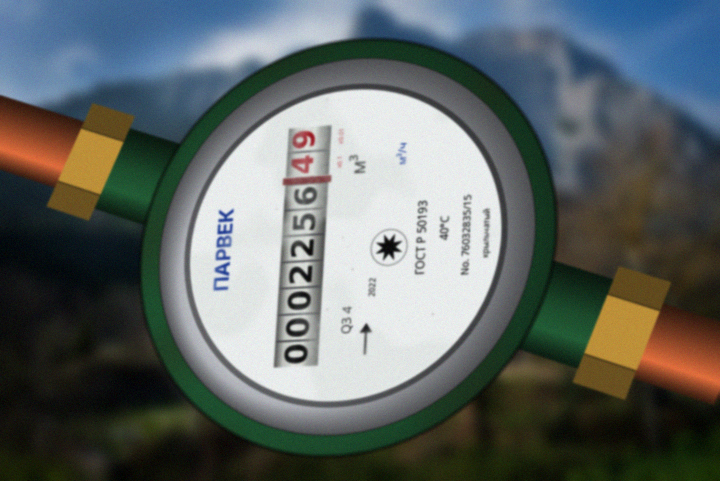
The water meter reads 2256.49 m³
